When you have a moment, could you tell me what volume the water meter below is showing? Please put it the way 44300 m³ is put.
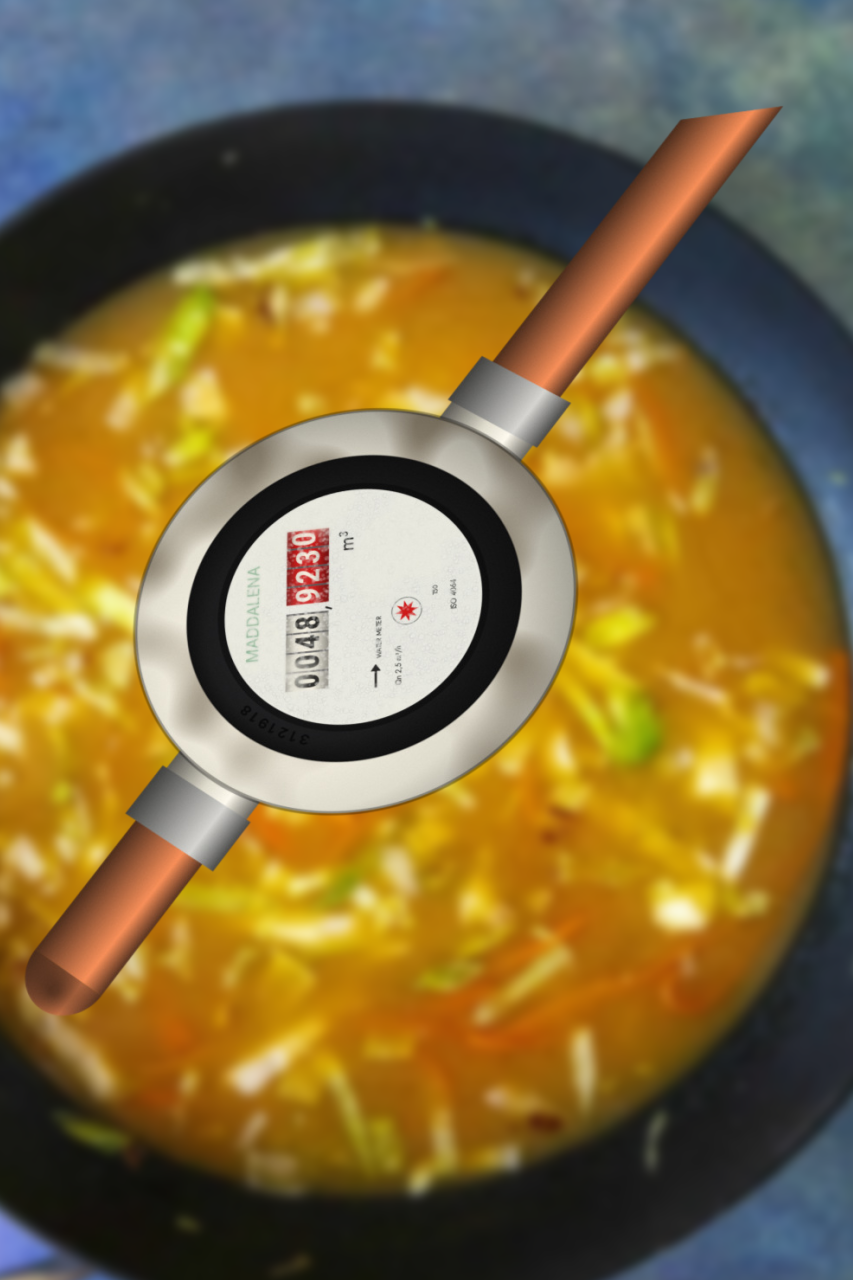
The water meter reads 48.9230 m³
